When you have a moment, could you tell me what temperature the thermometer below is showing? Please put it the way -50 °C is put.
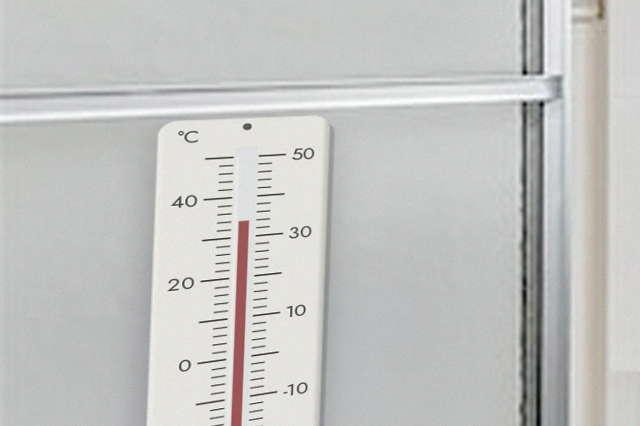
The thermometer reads 34 °C
